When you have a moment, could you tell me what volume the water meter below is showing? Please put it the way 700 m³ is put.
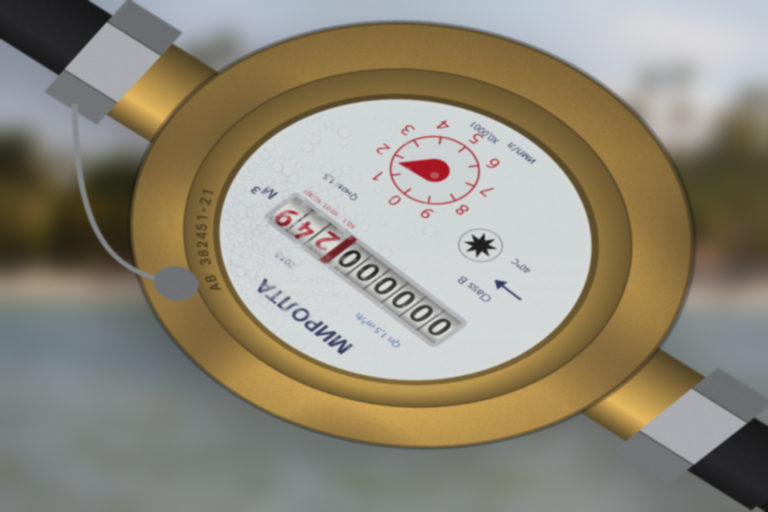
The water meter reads 0.2491 m³
